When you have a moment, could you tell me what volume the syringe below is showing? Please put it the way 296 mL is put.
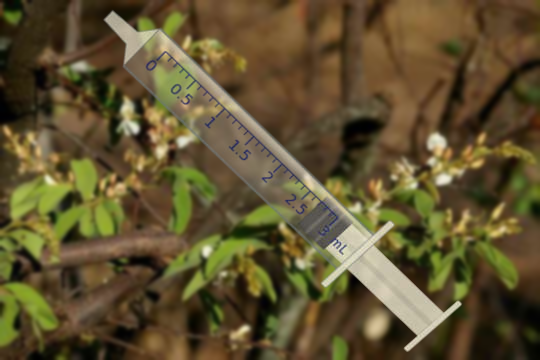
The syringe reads 2.7 mL
